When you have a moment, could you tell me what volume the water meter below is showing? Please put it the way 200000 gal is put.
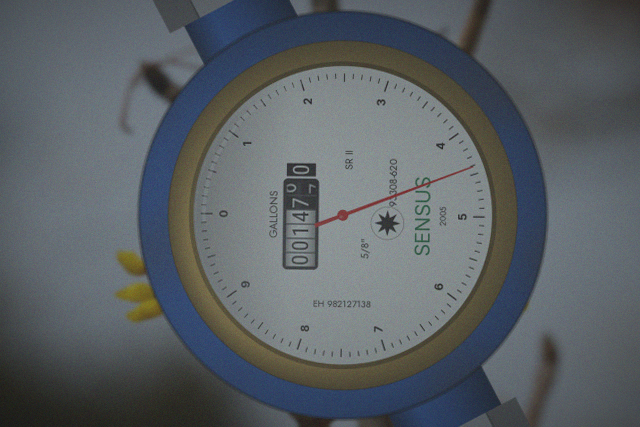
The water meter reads 14764.4 gal
